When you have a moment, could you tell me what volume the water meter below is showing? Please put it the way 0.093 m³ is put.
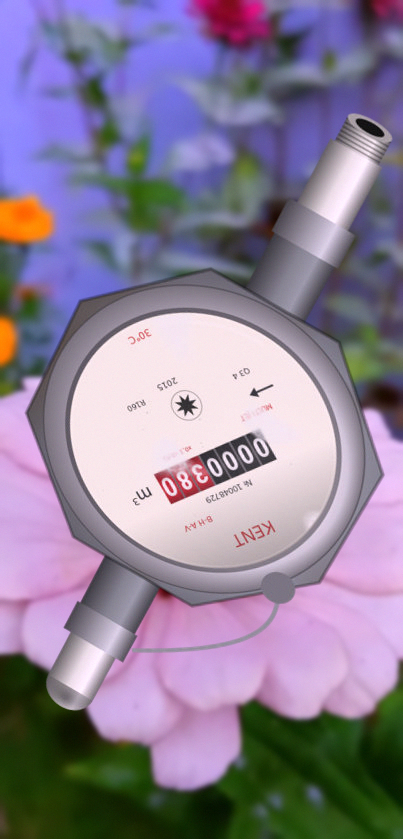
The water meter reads 0.380 m³
